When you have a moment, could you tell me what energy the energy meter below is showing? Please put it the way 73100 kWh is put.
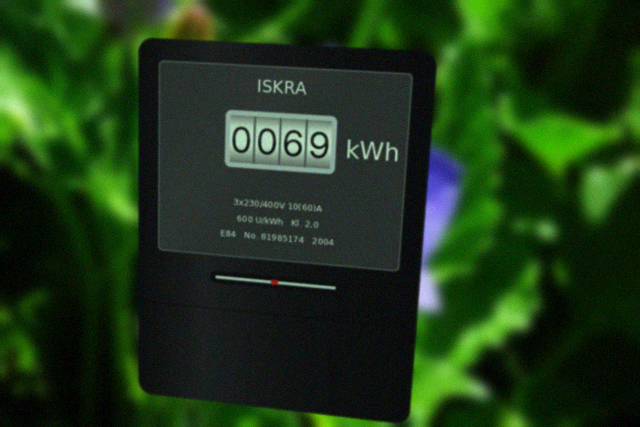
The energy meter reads 69 kWh
